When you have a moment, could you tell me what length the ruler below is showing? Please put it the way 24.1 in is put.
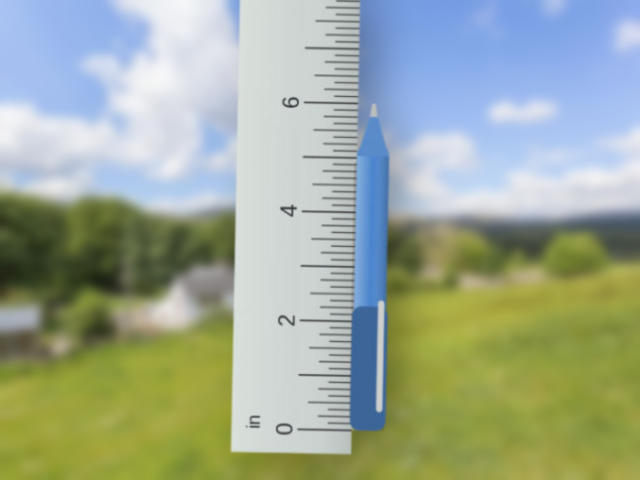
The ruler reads 6 in
